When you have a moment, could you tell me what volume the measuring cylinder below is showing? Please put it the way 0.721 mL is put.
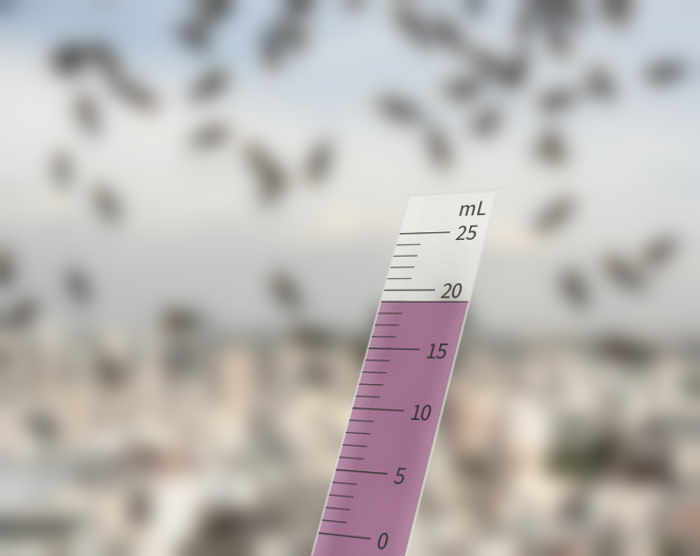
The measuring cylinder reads 19 mL
